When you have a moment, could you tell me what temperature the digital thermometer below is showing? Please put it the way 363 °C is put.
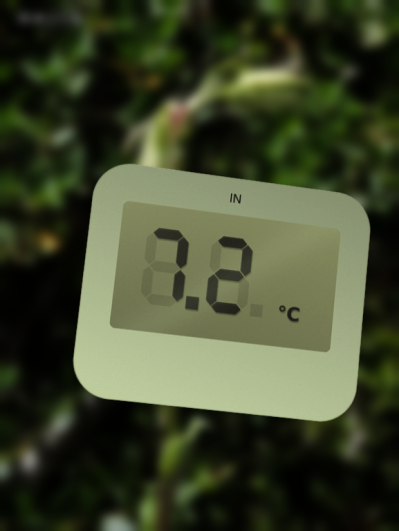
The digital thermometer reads 7.2 °C
